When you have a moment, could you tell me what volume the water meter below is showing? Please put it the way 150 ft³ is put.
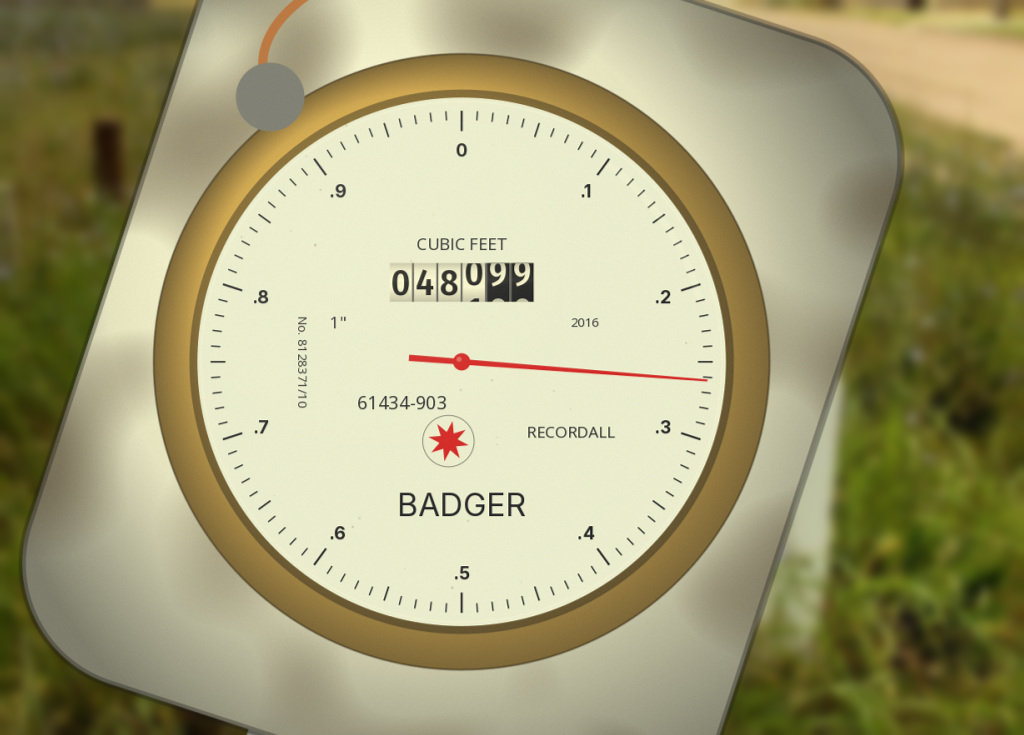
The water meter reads 48099.26 ft³
